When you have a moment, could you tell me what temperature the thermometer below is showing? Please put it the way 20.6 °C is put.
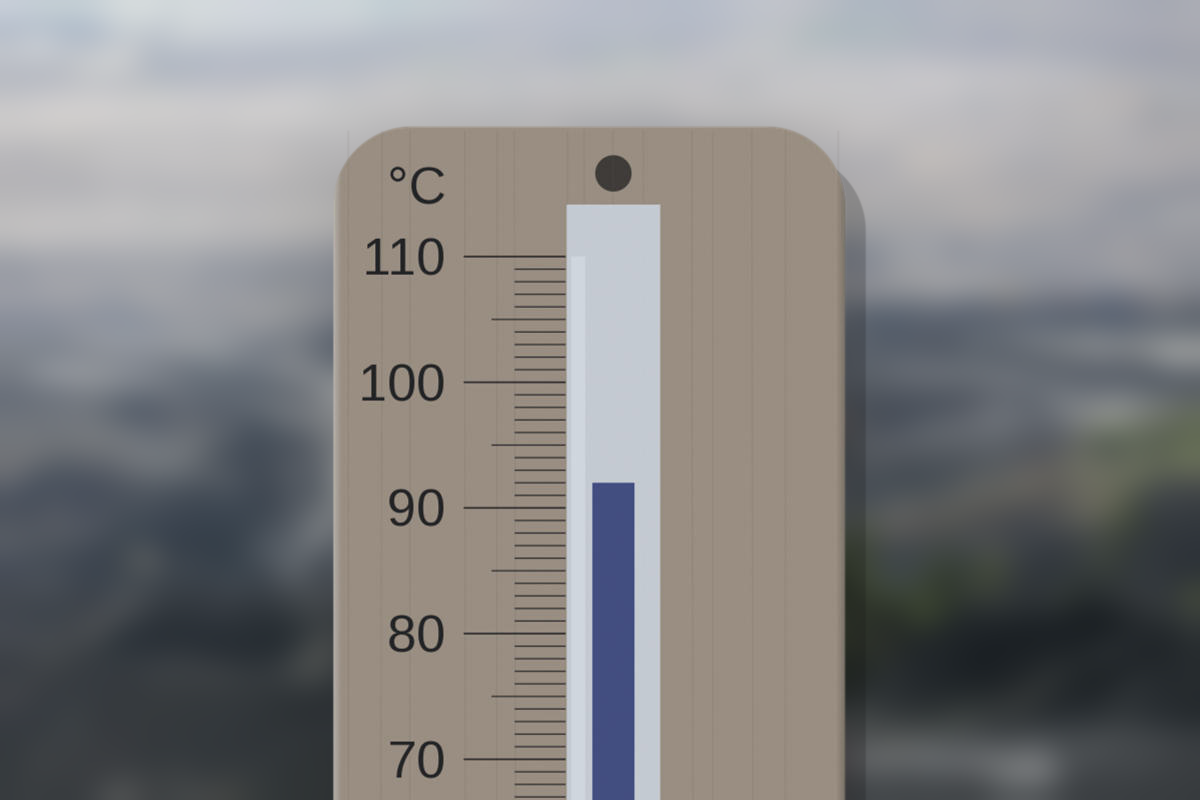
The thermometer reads 92 °C
